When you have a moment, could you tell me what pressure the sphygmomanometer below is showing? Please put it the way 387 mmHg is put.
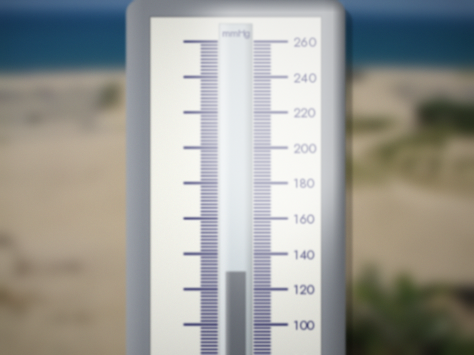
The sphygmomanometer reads 130 mmHg
